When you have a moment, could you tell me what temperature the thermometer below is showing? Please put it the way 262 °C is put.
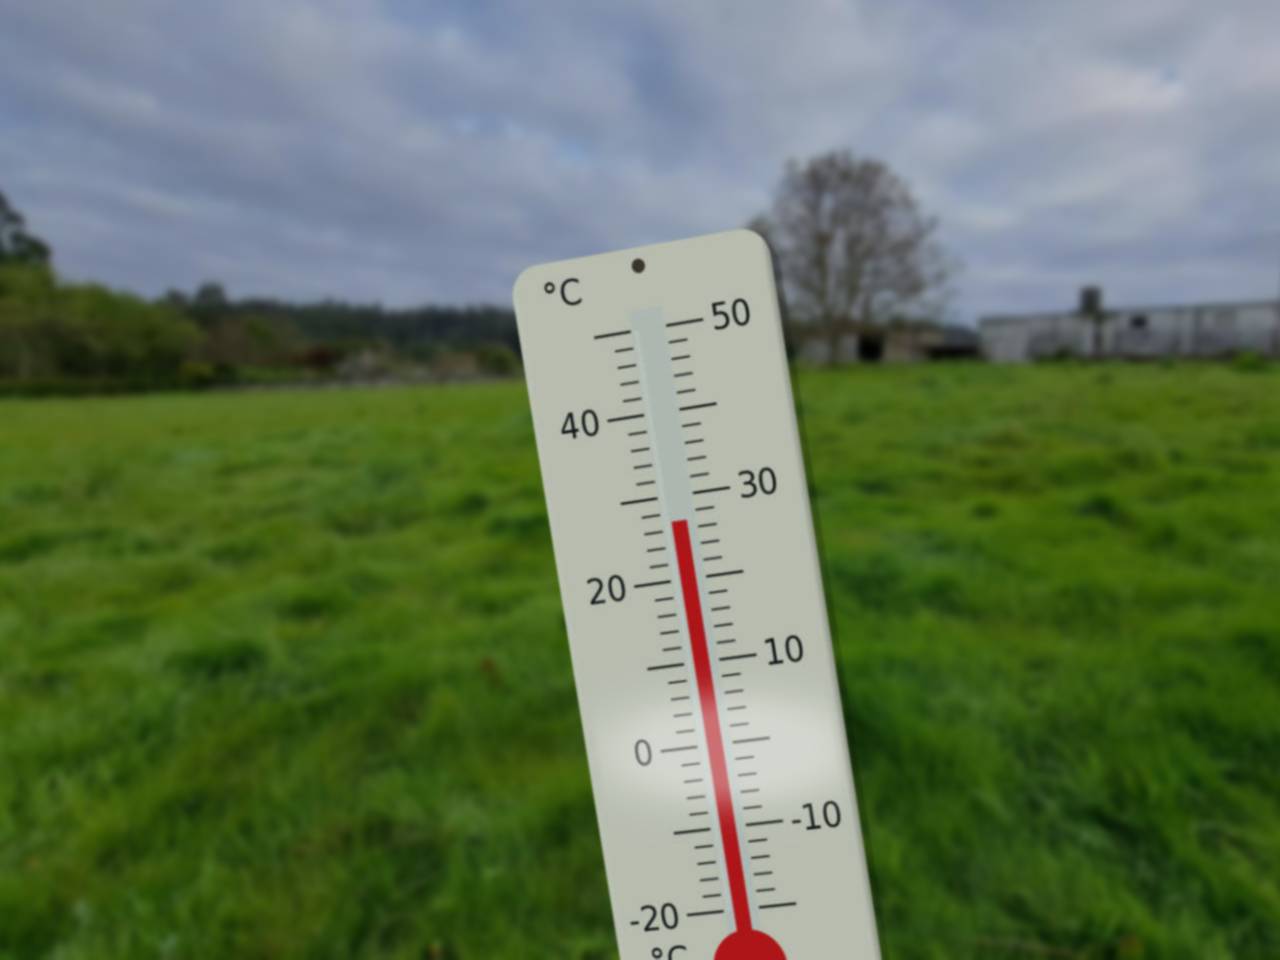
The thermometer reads 27 °C
